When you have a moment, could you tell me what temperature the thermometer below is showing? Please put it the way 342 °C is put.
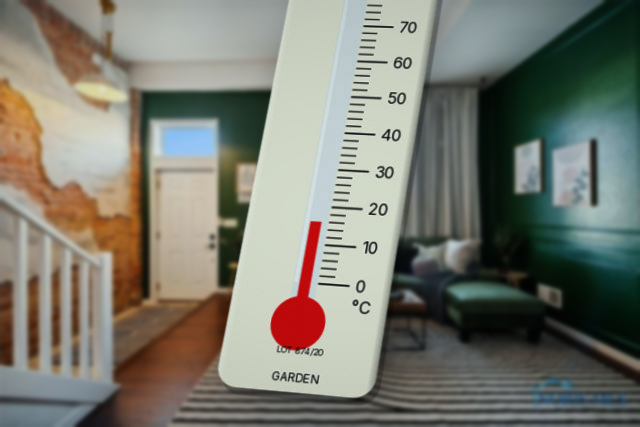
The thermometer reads 16 °C
